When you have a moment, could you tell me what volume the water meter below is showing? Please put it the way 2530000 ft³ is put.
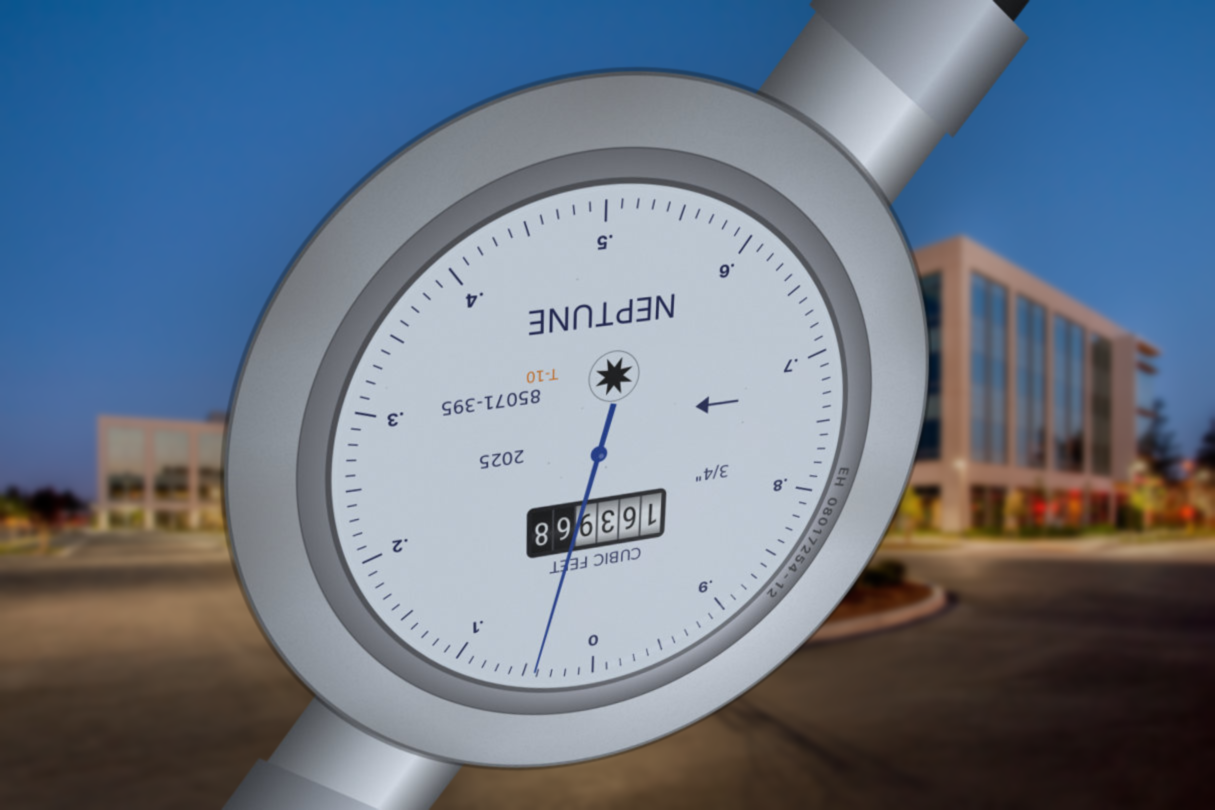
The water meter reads 163968.04 ft³
